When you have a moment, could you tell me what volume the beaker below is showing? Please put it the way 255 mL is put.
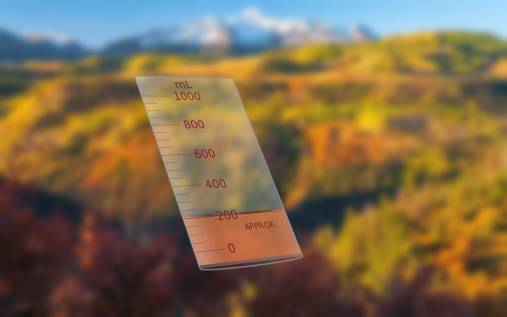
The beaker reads 200 mL
